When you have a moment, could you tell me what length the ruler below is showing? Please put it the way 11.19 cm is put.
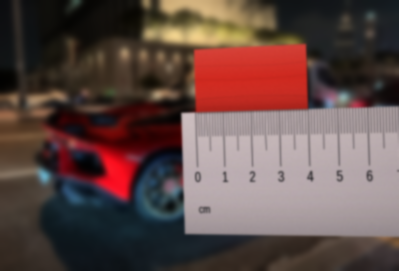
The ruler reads 4 cm
